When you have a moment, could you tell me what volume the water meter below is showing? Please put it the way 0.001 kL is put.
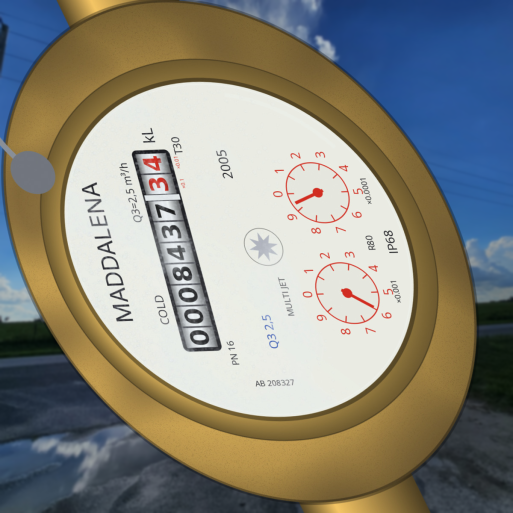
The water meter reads 8437.3459 kL
